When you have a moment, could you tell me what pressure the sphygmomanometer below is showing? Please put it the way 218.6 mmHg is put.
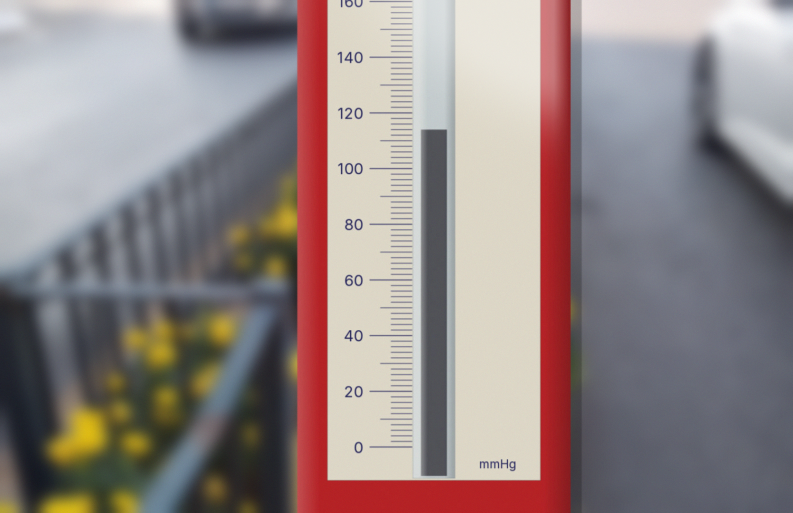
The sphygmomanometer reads 114 mmHg
